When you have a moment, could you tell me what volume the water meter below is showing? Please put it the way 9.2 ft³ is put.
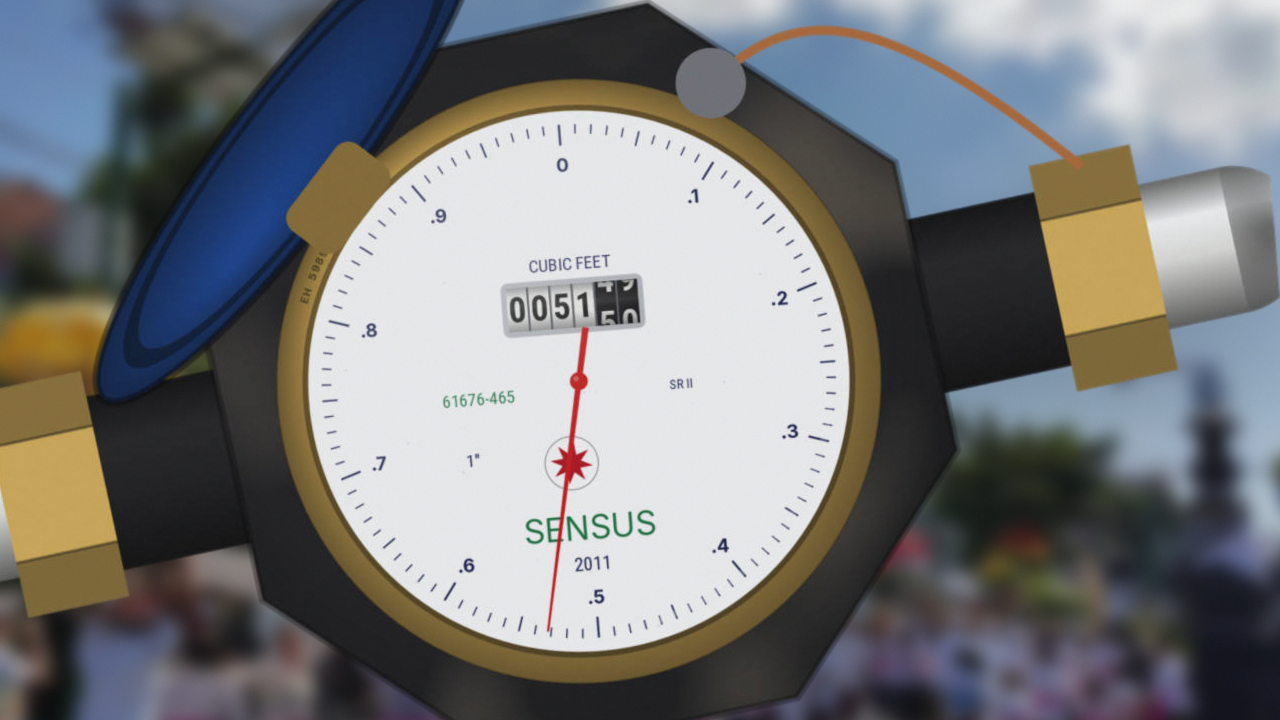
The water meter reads 5149.53 ft³
